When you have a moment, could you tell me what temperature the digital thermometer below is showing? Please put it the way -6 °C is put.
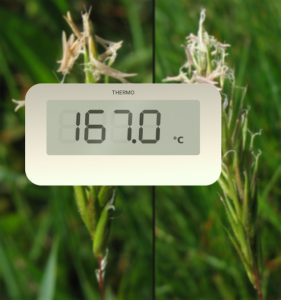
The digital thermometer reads 167.0 °C
